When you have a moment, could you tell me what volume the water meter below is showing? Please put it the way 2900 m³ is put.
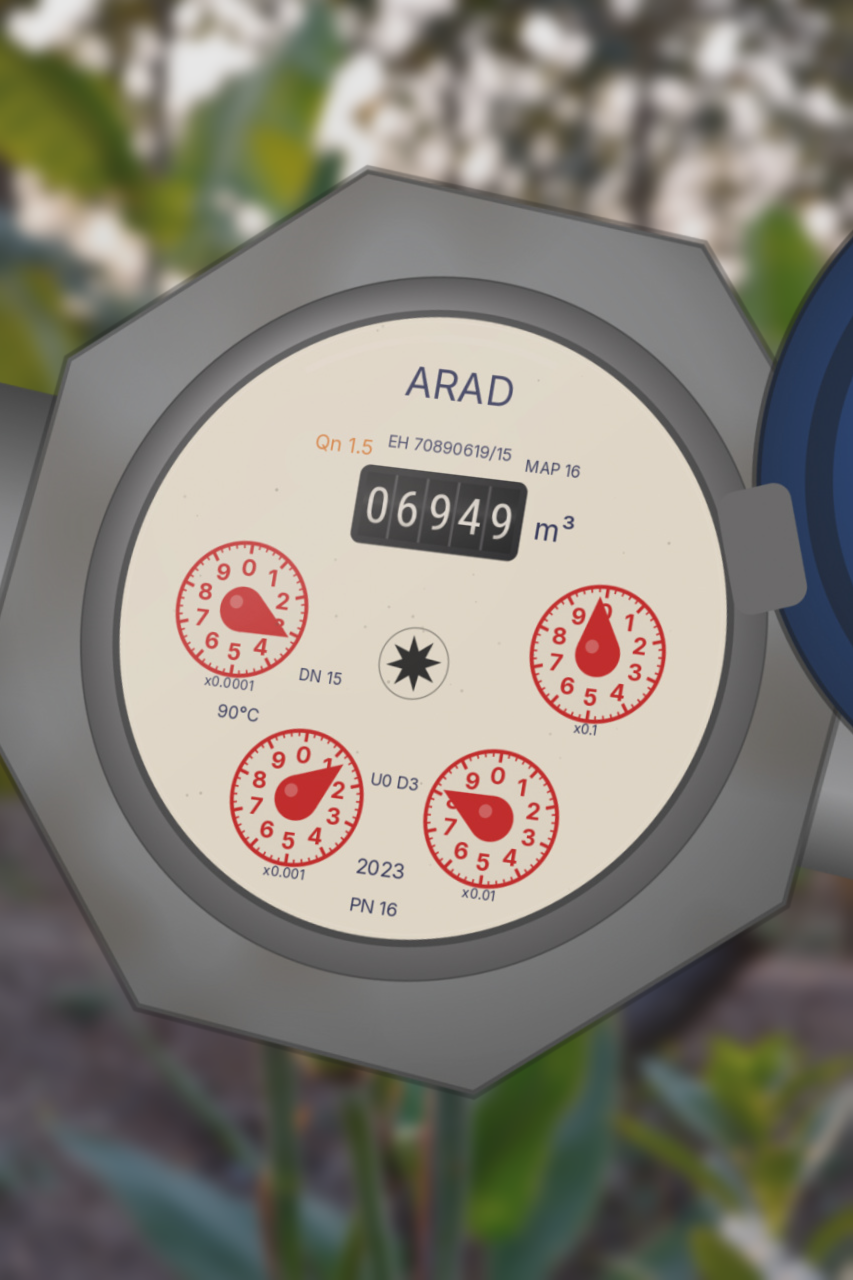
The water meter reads 6948.9813 m³
